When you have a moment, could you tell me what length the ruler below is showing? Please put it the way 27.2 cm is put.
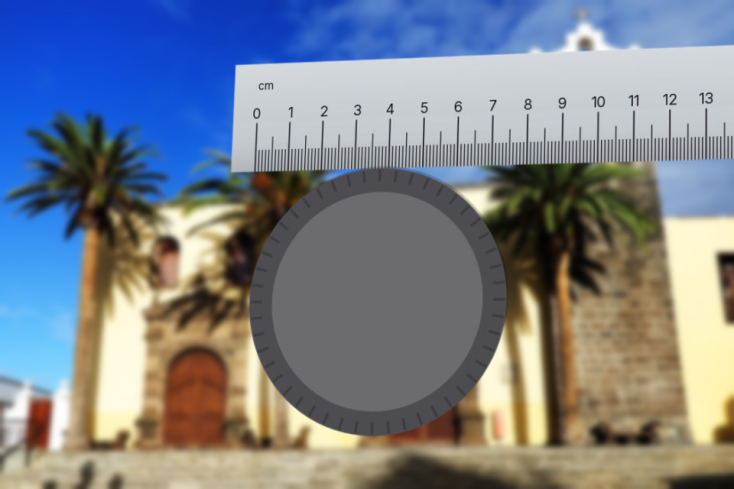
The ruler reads 7.5 cm
